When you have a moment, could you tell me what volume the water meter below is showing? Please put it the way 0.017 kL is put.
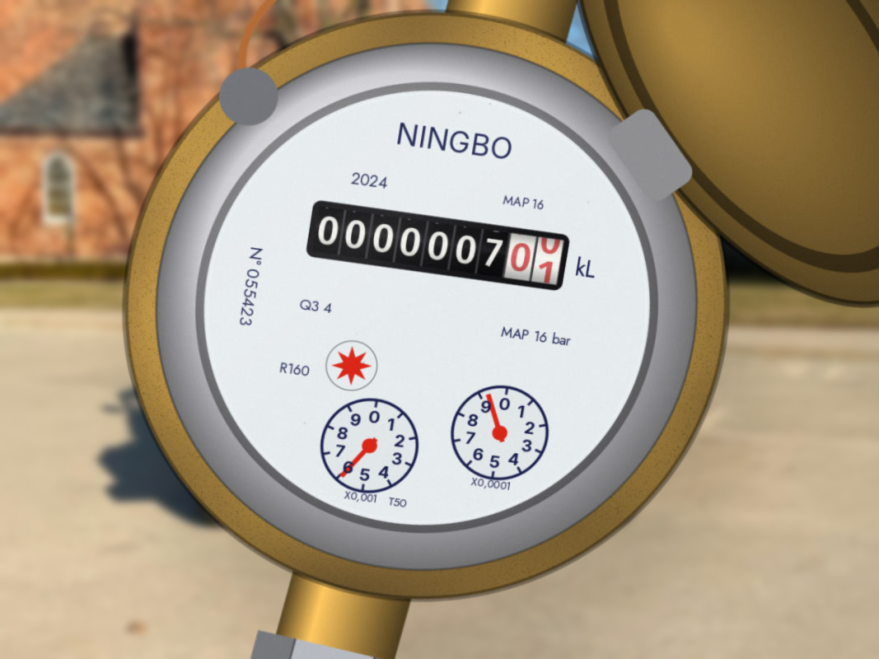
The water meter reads 7.0059 kL
